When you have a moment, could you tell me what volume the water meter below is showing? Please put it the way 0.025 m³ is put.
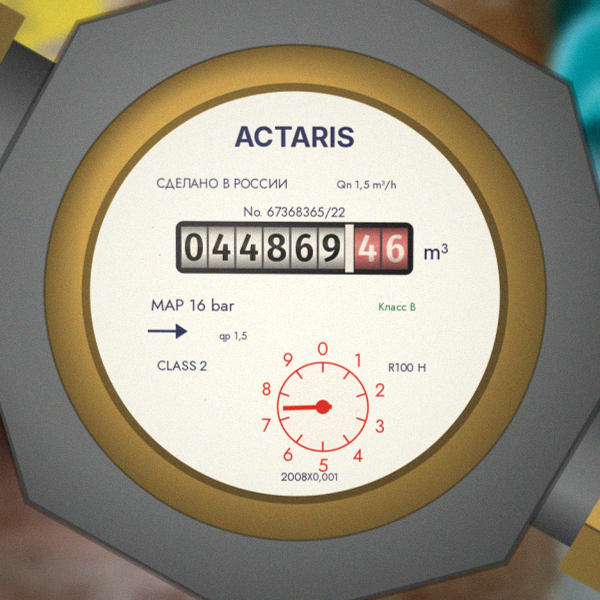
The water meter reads 44869.467 m³
